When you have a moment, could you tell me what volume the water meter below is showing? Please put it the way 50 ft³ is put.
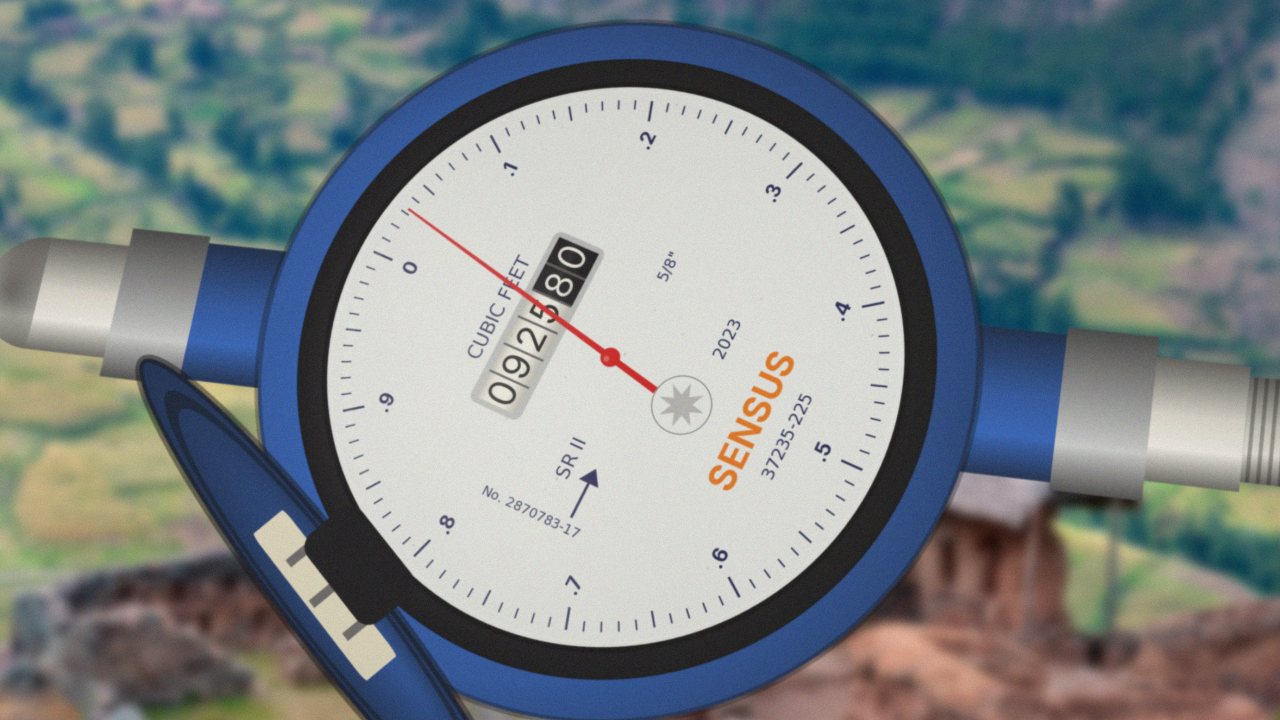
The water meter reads 92580.03 ft³
